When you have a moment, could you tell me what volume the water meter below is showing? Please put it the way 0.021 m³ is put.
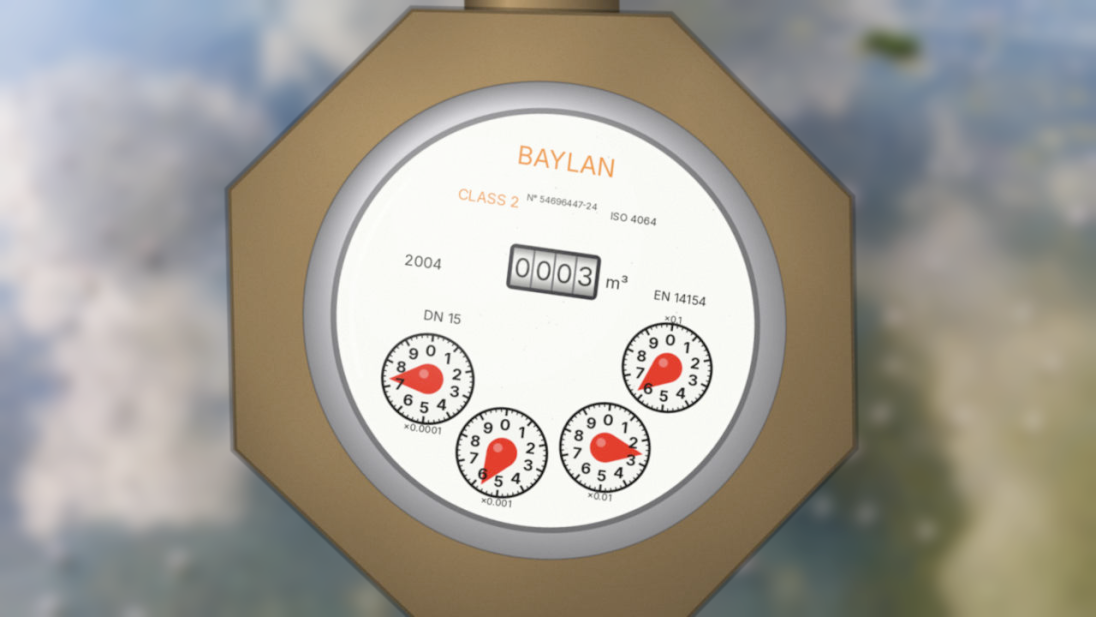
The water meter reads 3.6257 m³
